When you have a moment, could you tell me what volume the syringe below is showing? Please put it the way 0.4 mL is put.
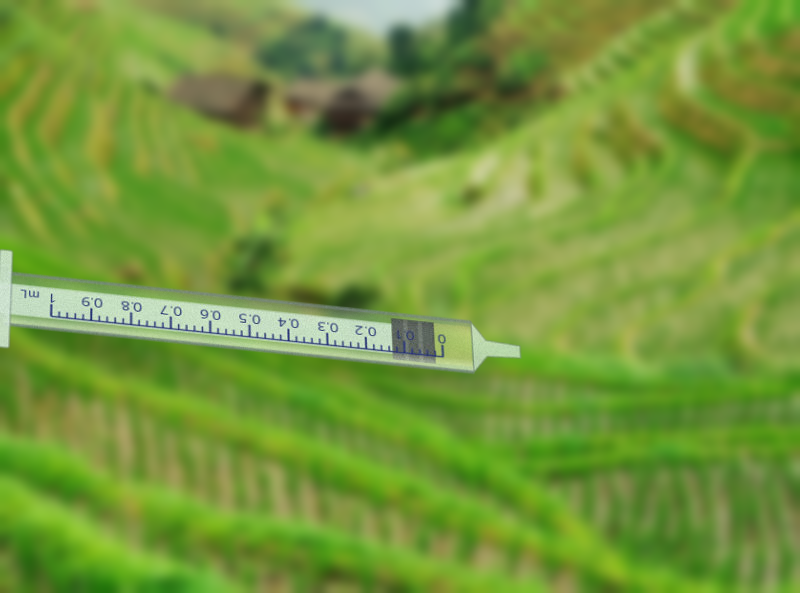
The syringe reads 0.02 mL
